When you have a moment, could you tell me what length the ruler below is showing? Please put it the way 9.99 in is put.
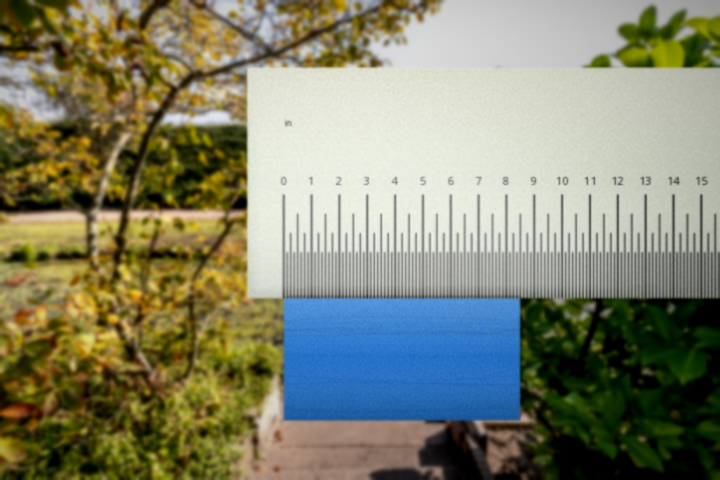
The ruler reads 8.5 in
